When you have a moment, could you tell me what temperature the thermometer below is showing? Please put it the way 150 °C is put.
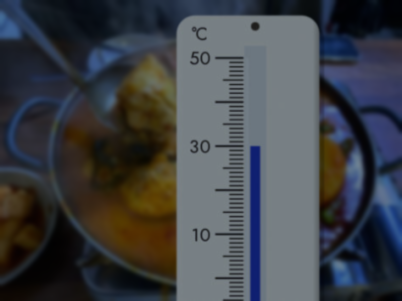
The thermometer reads 30 °C
